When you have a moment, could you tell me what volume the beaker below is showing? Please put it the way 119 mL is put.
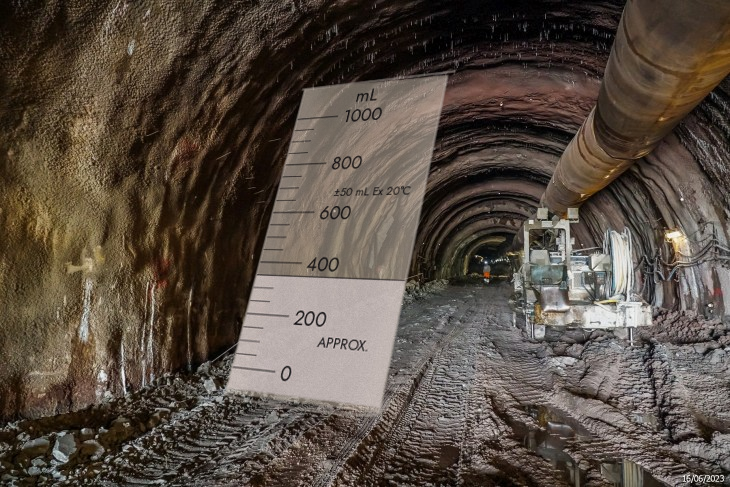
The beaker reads 350 mL
